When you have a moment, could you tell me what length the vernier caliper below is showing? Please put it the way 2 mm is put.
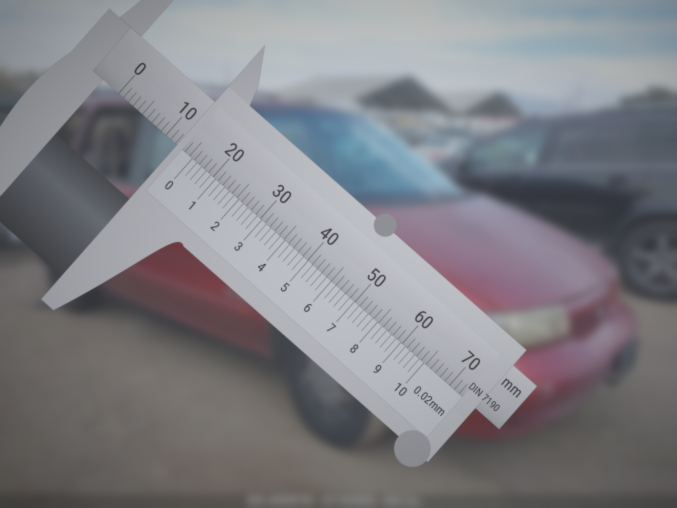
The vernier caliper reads 15.6 mm
